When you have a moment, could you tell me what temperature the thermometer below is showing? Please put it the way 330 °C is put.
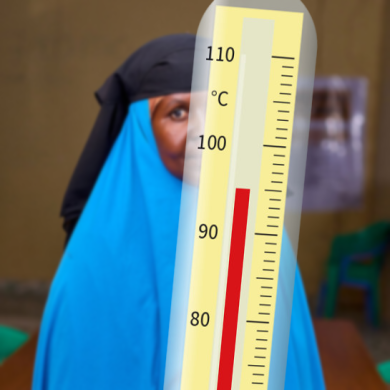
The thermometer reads 95 °C
